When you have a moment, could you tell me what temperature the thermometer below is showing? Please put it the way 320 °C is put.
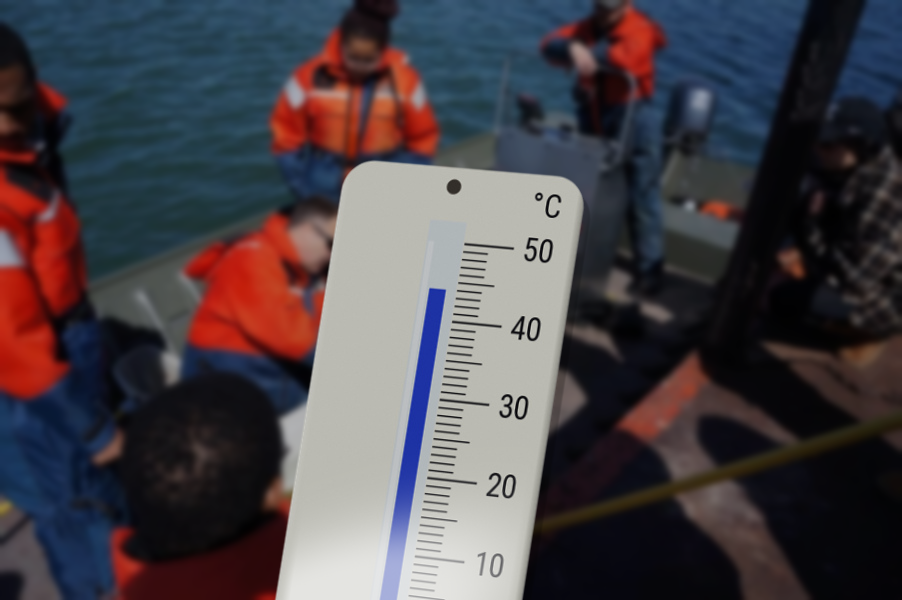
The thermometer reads 44 °C
